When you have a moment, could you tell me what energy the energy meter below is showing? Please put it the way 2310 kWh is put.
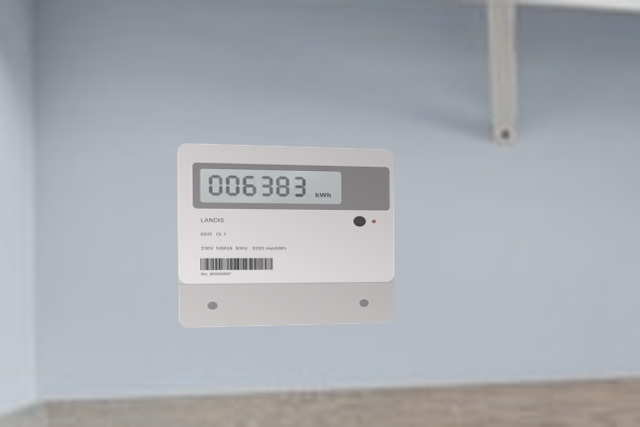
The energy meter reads 6383 kWh
